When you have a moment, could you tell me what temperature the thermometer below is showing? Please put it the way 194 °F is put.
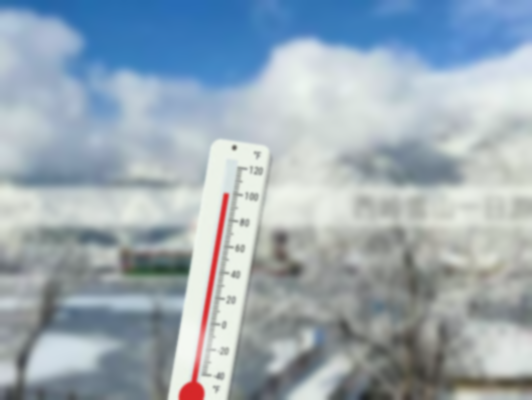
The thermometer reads 100 °F
